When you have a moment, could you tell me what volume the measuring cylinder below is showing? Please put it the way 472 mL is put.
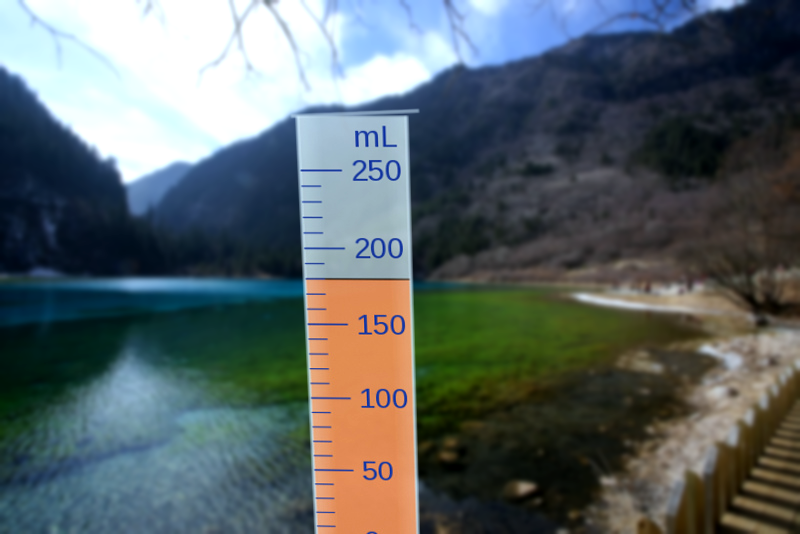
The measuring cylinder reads 180 mL
